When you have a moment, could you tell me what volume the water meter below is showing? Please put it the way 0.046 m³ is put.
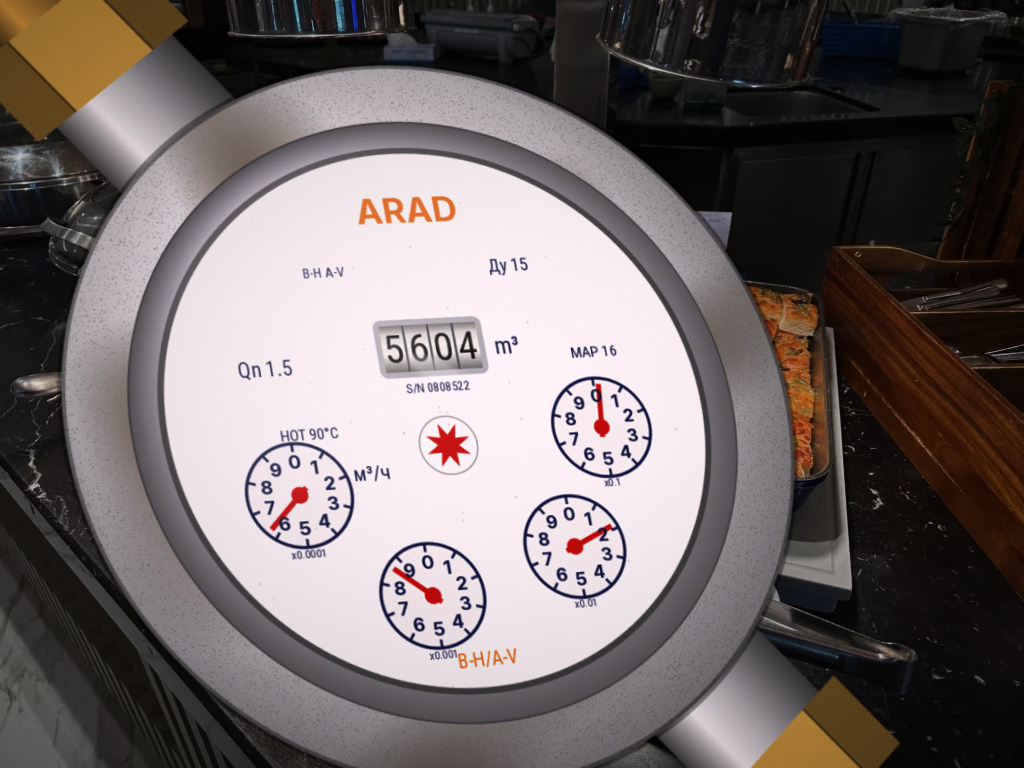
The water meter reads 5604.0186 m³
